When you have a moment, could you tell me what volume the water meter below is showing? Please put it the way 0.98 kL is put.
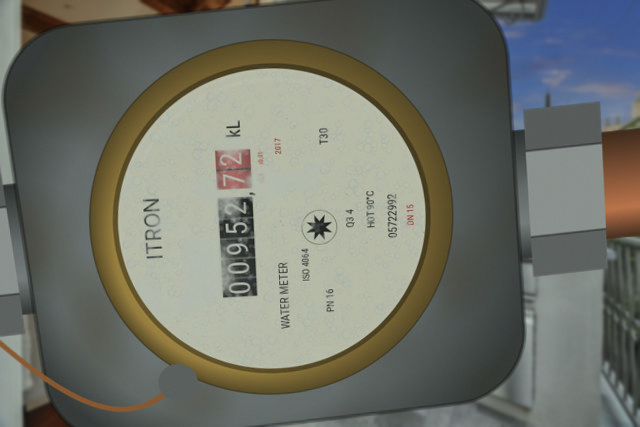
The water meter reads 952.72 kL
